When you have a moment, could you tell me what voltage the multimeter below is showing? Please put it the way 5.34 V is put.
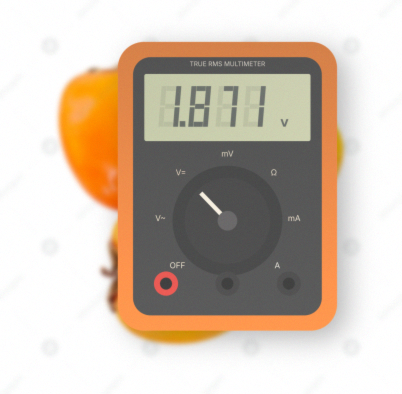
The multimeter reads 1.871 V
